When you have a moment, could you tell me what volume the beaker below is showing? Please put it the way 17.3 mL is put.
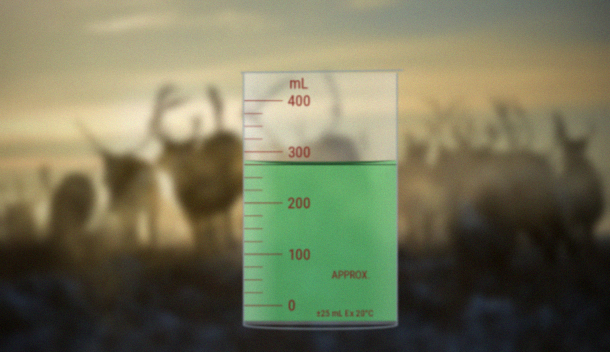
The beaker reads 275 mL
